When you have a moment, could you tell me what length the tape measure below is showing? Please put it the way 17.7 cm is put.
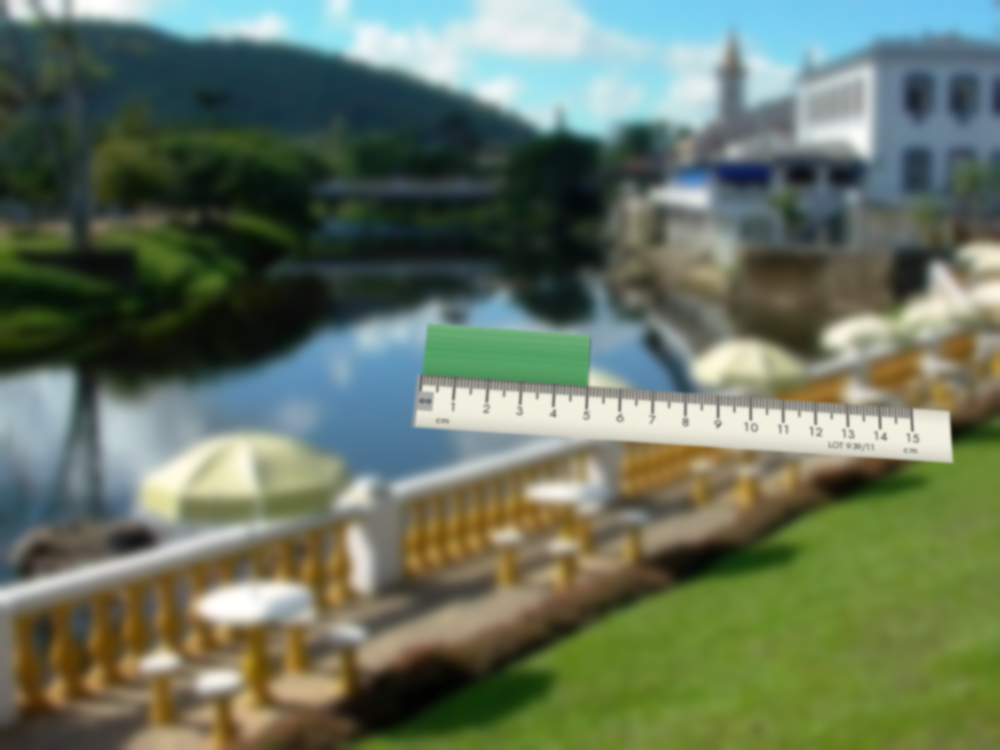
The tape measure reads 5 cm
